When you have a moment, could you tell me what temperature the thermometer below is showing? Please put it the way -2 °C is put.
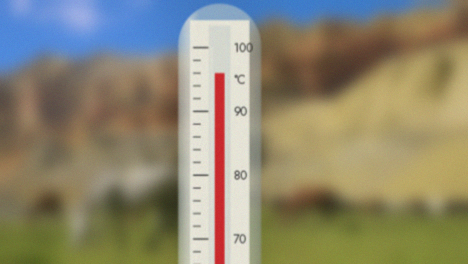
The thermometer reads 96 °C
